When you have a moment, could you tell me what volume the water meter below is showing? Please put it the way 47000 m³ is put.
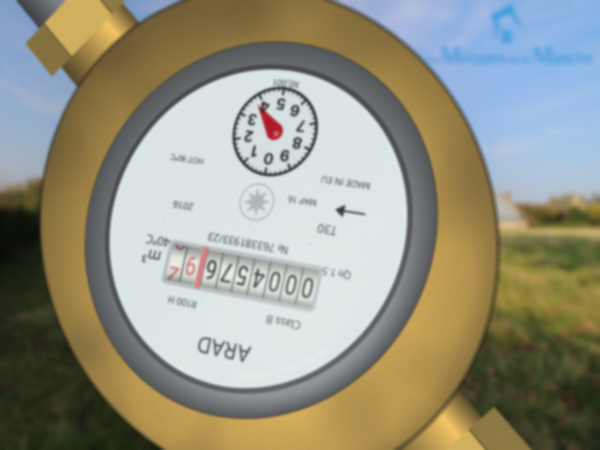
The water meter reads 4576.923 m³
